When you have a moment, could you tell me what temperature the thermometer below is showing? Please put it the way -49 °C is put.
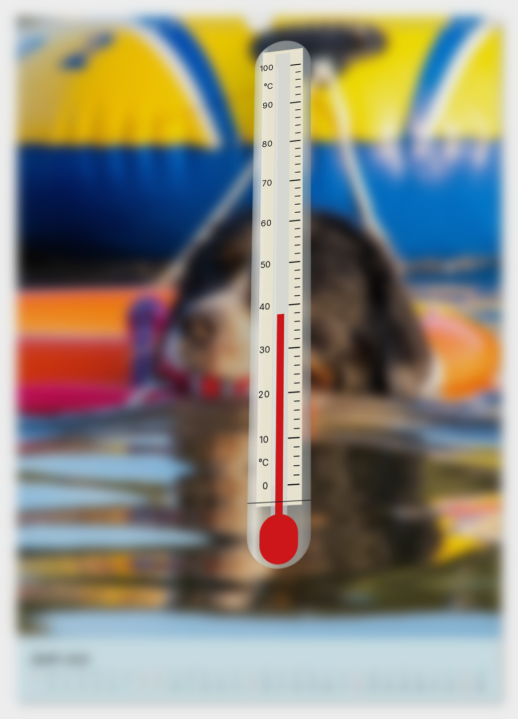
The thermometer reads 38 °C
